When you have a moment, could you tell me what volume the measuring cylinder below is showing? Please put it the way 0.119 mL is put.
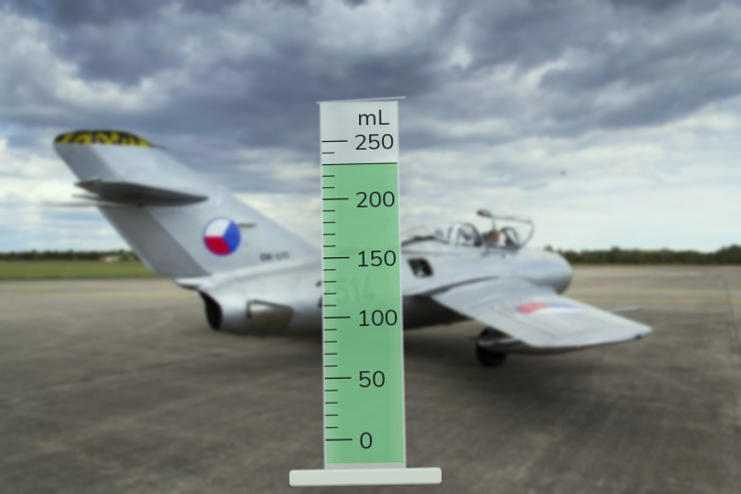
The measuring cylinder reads 230 mL
